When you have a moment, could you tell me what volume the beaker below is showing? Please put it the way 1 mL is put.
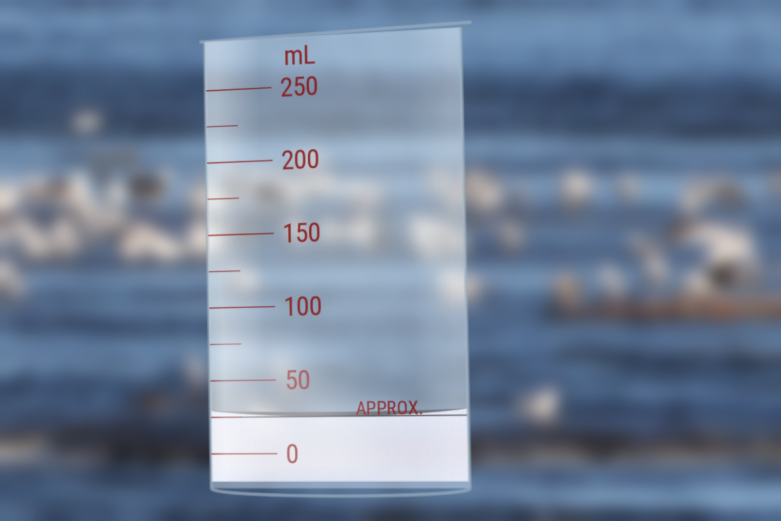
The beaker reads 25 mL
